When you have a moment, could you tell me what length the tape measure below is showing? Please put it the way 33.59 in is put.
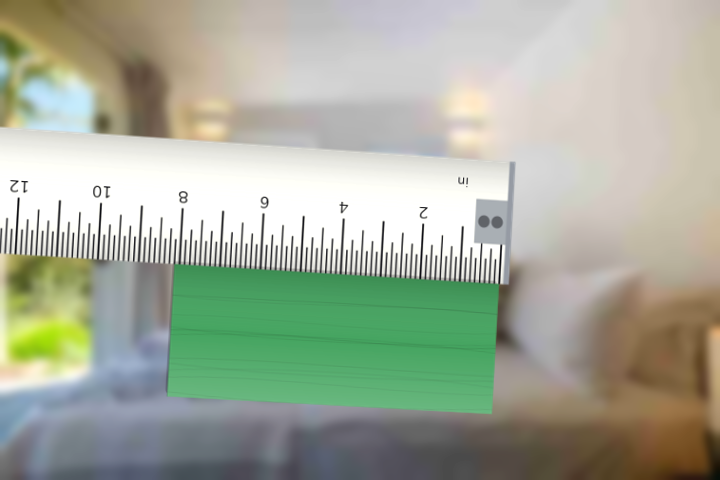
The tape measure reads 8.125 in
